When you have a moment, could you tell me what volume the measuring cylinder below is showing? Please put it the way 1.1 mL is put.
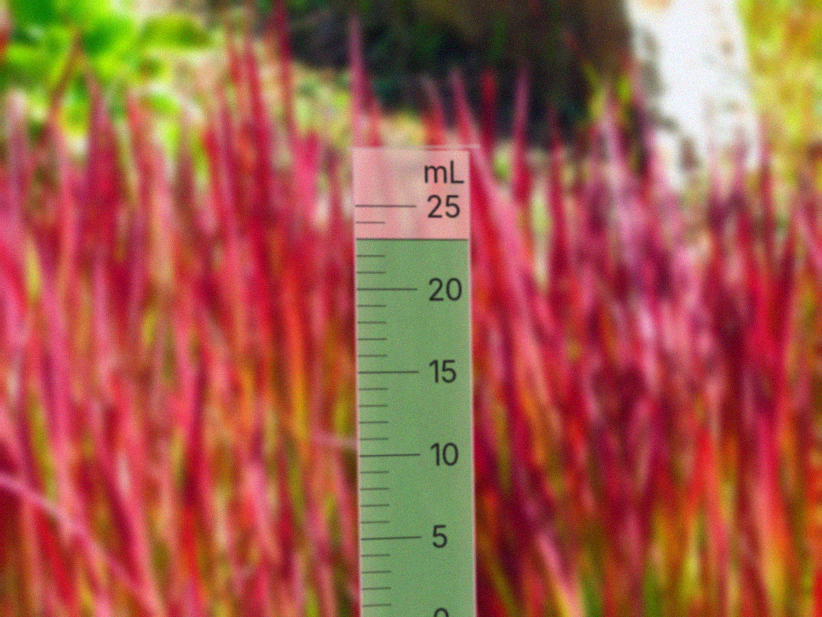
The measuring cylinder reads 23 mL
